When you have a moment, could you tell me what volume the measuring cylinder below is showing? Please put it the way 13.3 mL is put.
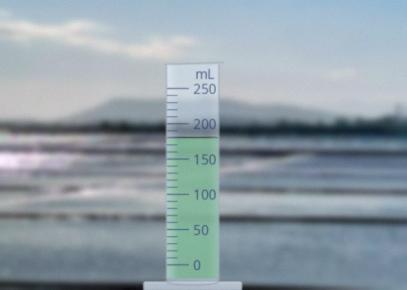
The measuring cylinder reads 180 mL
